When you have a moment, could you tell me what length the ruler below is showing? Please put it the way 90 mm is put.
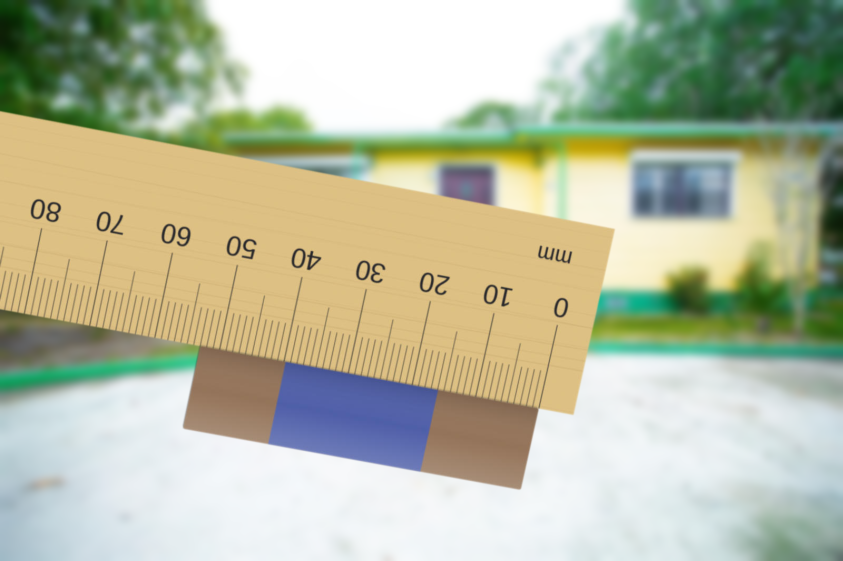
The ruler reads 53 mm
